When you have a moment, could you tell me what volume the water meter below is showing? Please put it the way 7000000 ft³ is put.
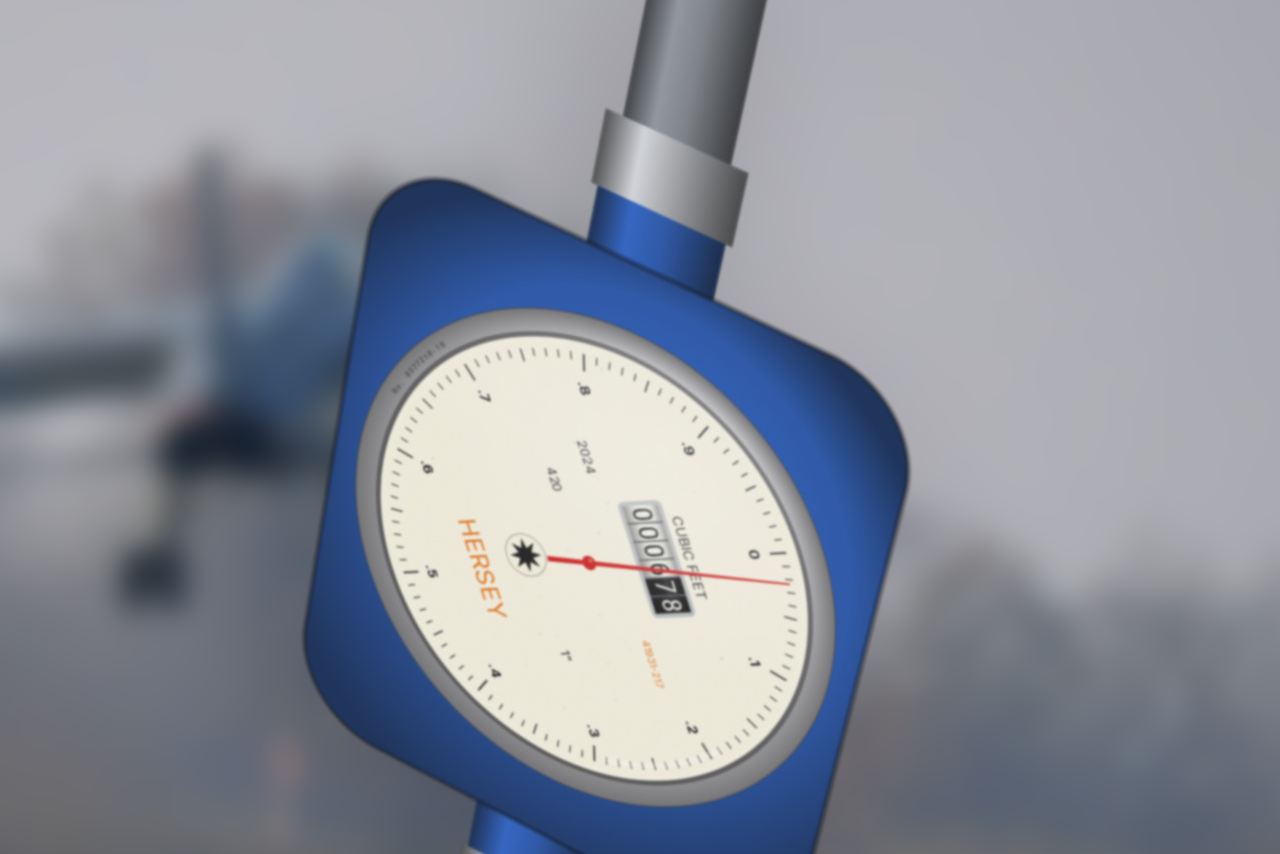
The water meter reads 678.02 ft³
